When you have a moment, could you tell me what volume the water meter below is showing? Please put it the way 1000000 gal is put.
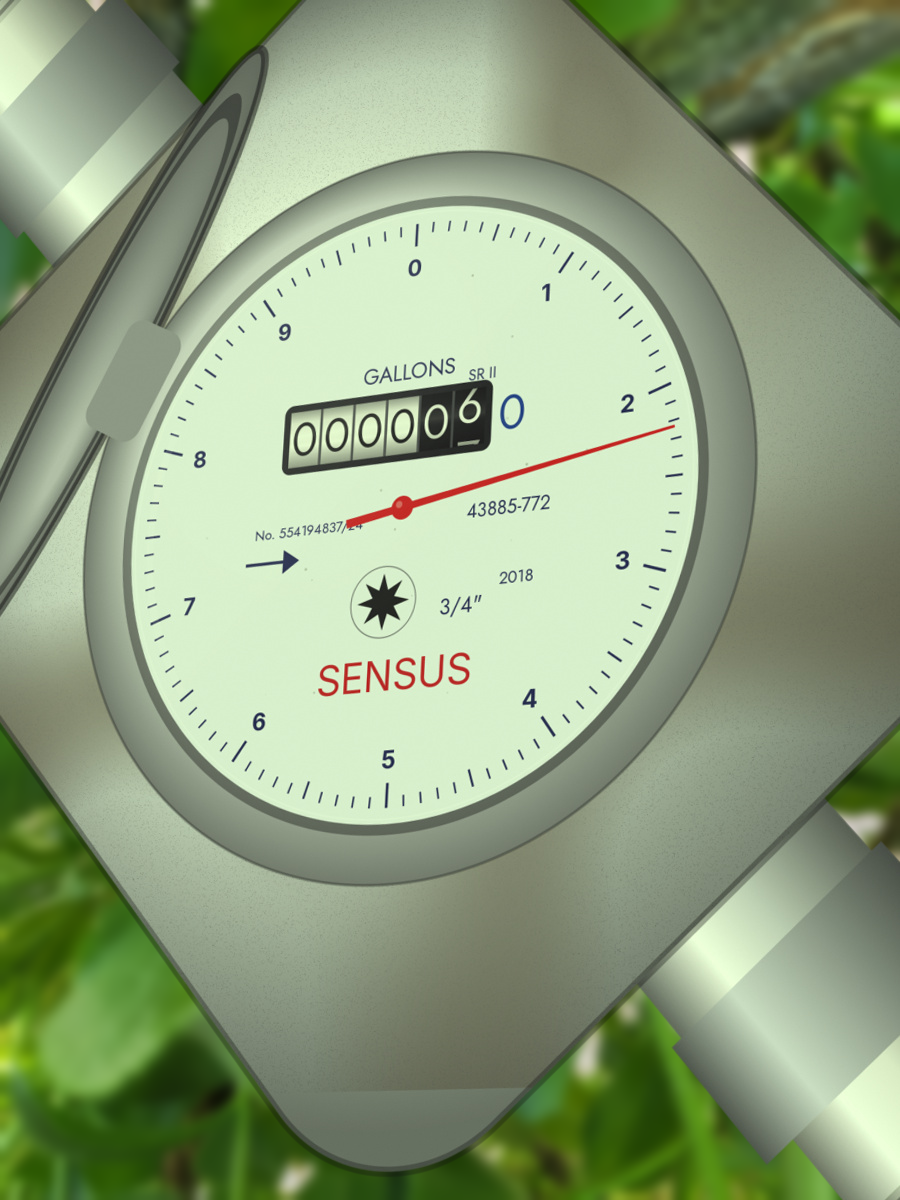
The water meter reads 62.2 gal
